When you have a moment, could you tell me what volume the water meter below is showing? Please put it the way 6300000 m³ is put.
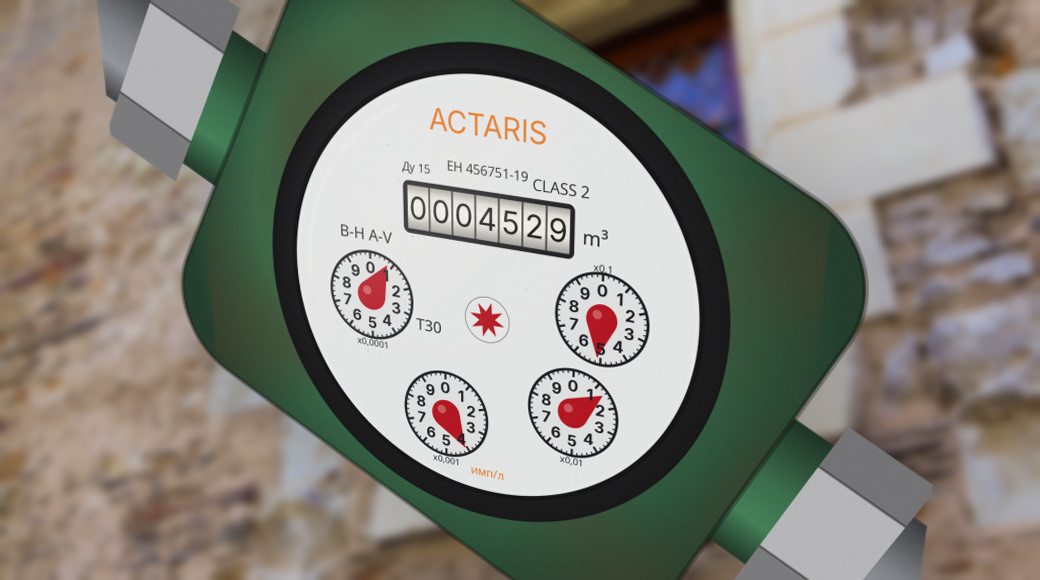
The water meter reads 4529.5140 m³
